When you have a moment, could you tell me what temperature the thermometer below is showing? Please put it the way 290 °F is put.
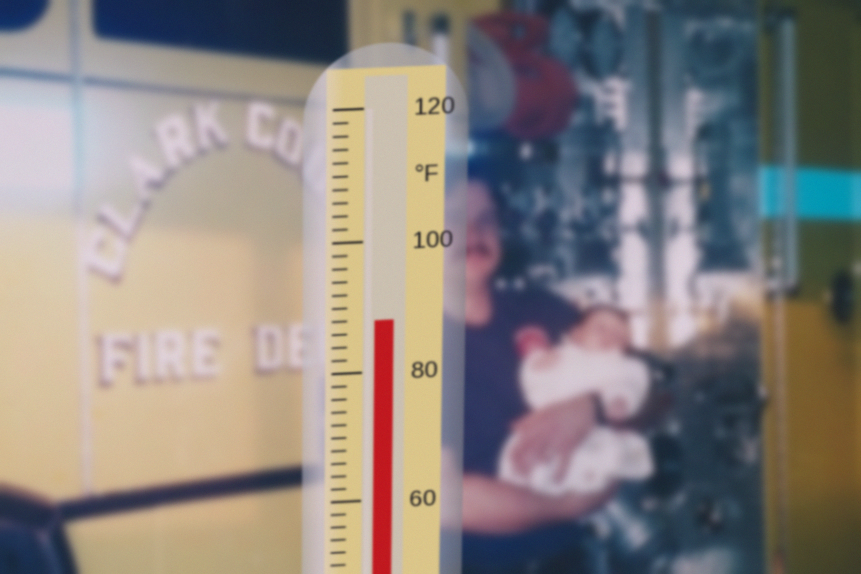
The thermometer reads 88 °F
